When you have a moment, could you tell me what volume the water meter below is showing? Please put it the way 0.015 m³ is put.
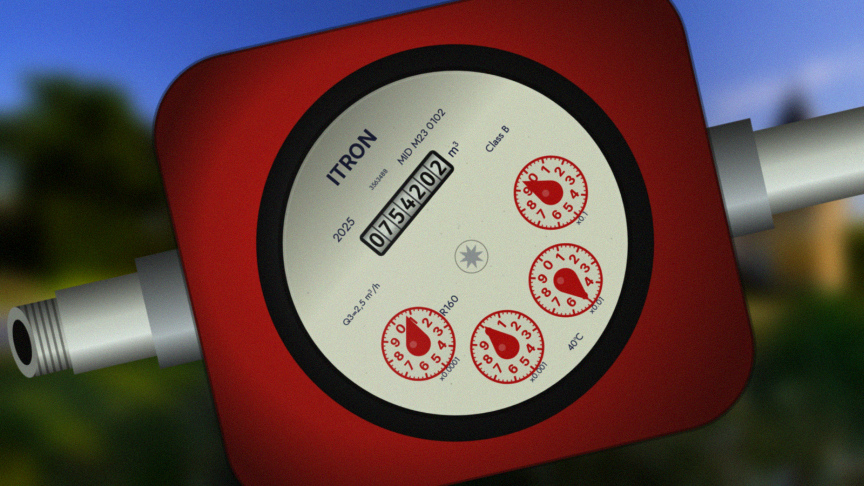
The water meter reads 754201.9500 m³
